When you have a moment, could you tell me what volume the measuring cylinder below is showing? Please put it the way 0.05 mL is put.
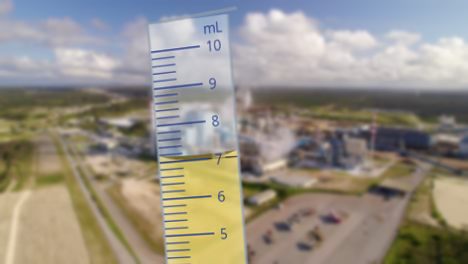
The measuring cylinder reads 7 mL
